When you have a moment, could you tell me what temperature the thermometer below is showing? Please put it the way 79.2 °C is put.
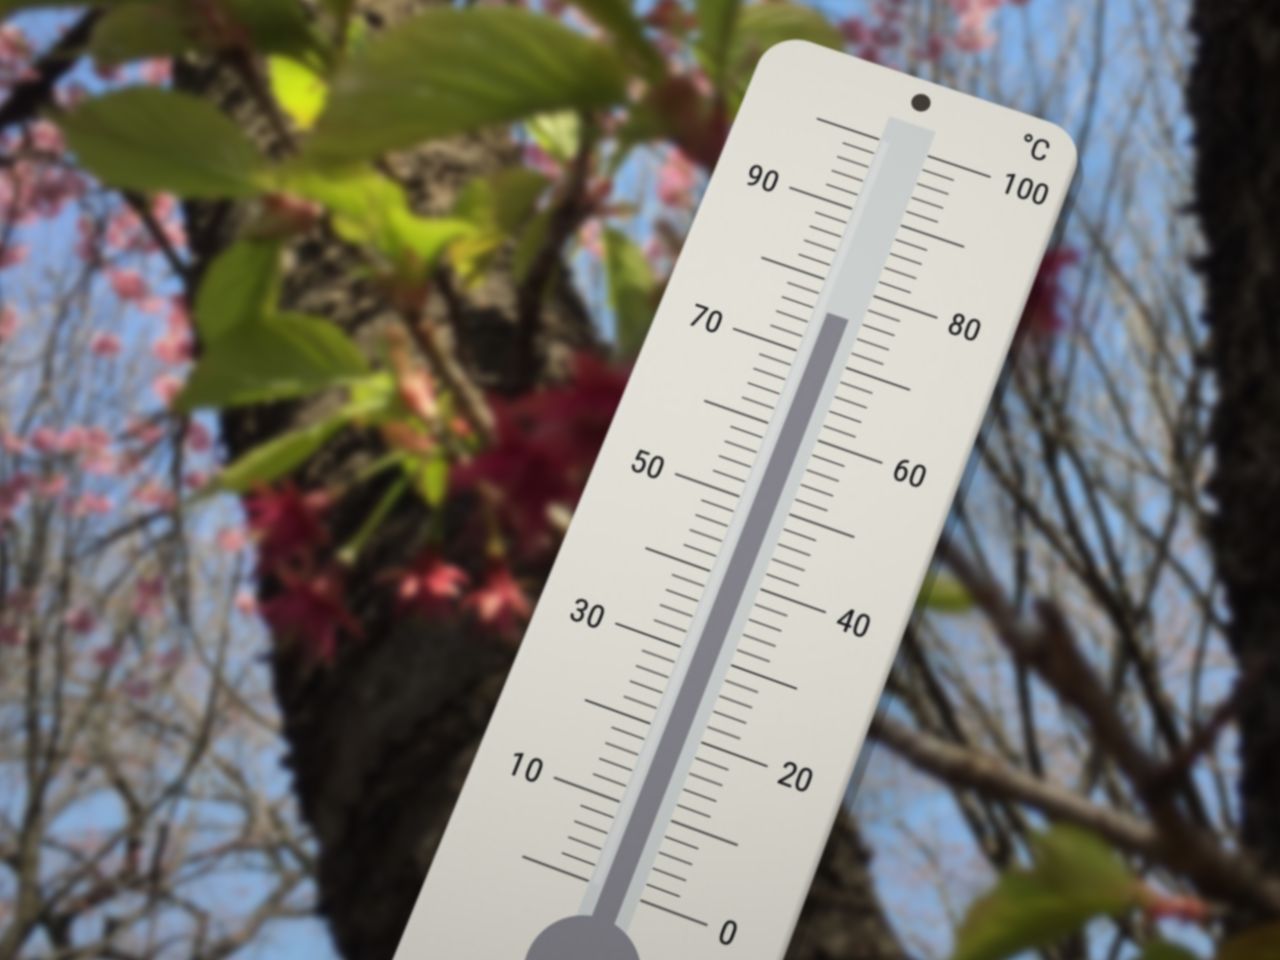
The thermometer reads 76 °C
